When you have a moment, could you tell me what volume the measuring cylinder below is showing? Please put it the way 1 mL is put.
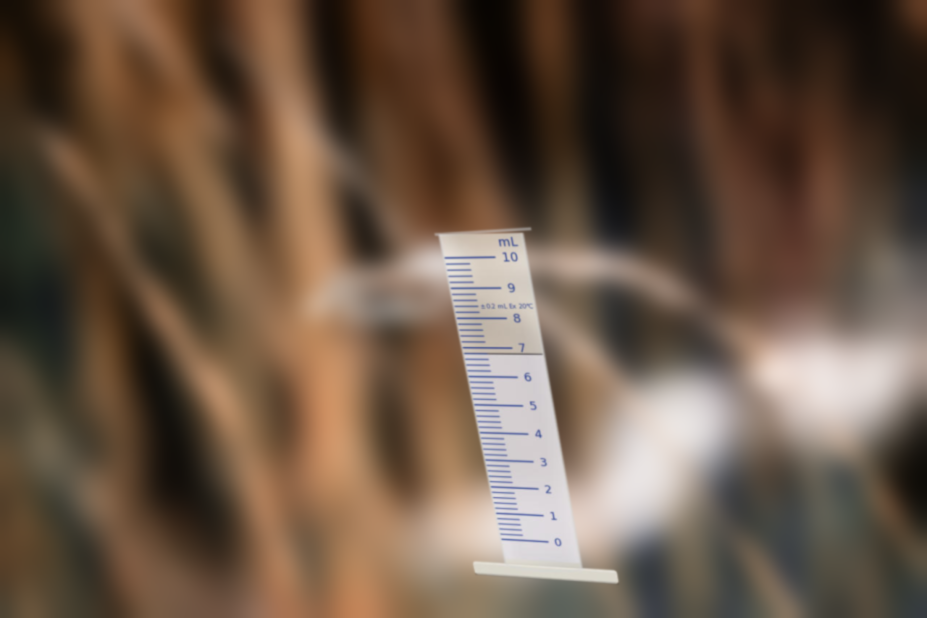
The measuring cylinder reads 6.8 mL
